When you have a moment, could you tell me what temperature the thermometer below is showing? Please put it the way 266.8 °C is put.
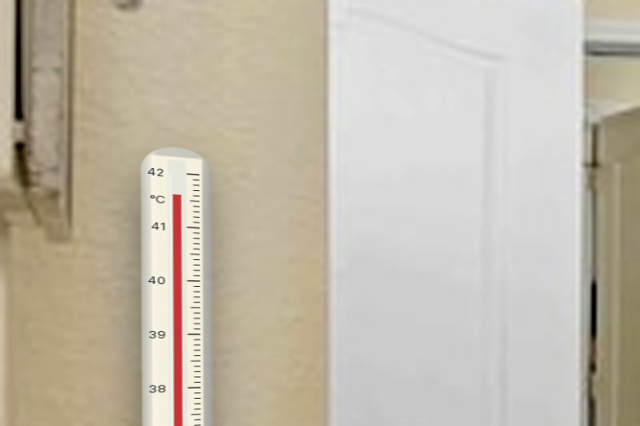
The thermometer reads 41.6 °C
